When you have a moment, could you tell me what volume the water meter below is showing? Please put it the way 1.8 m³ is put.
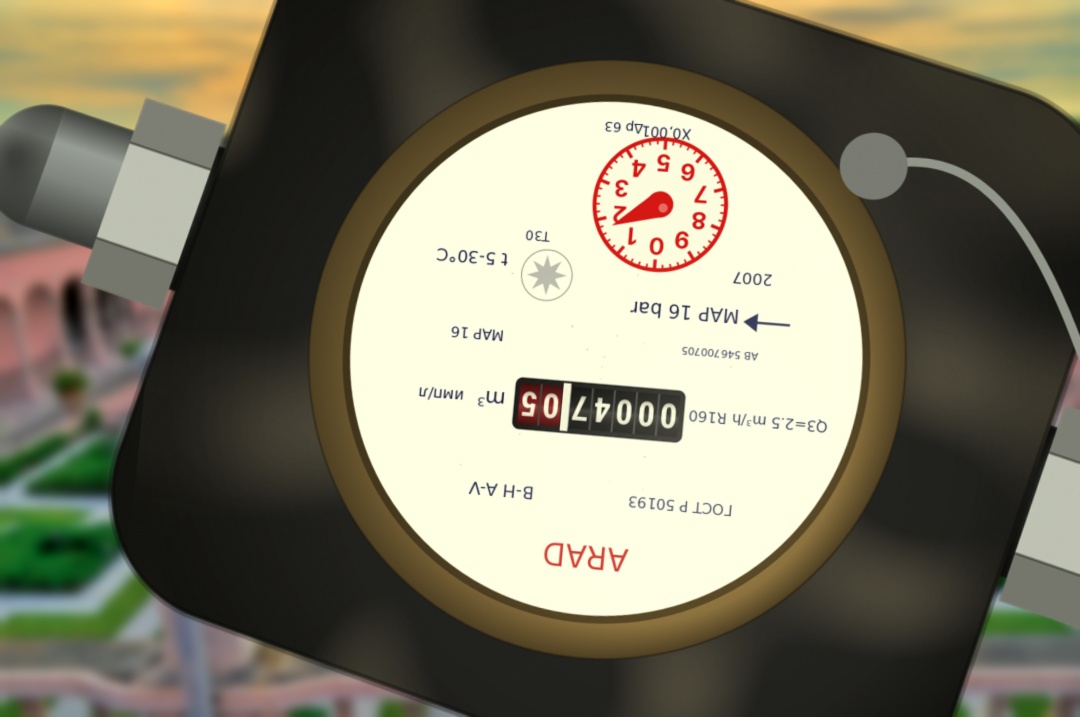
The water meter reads 47.051 m³
